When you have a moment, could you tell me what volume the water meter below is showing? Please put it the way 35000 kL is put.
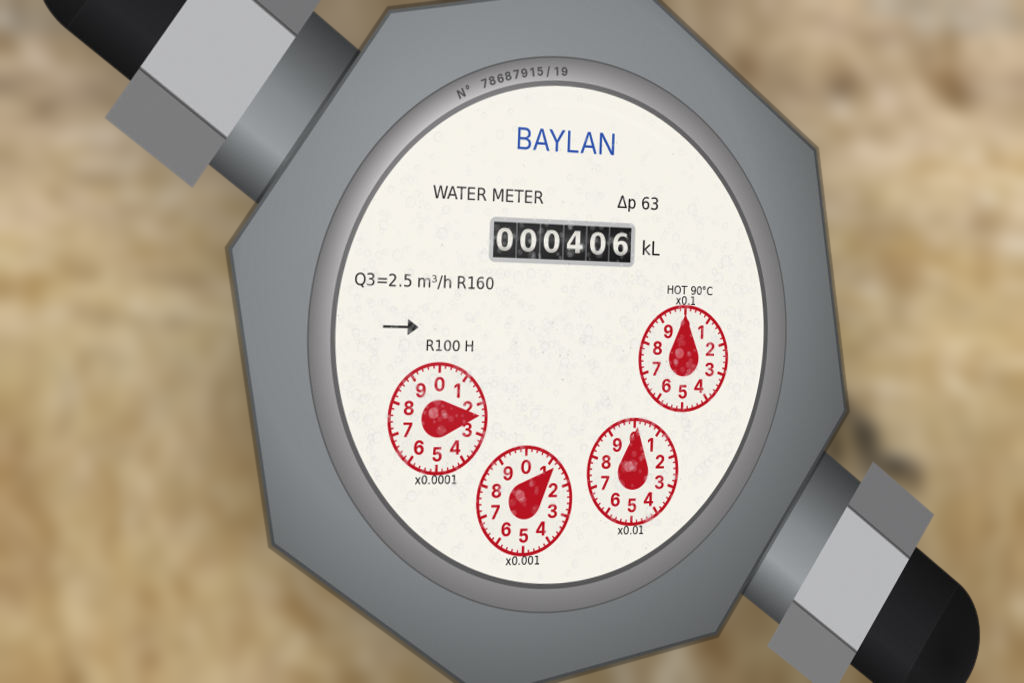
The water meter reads 406.0012 kL
